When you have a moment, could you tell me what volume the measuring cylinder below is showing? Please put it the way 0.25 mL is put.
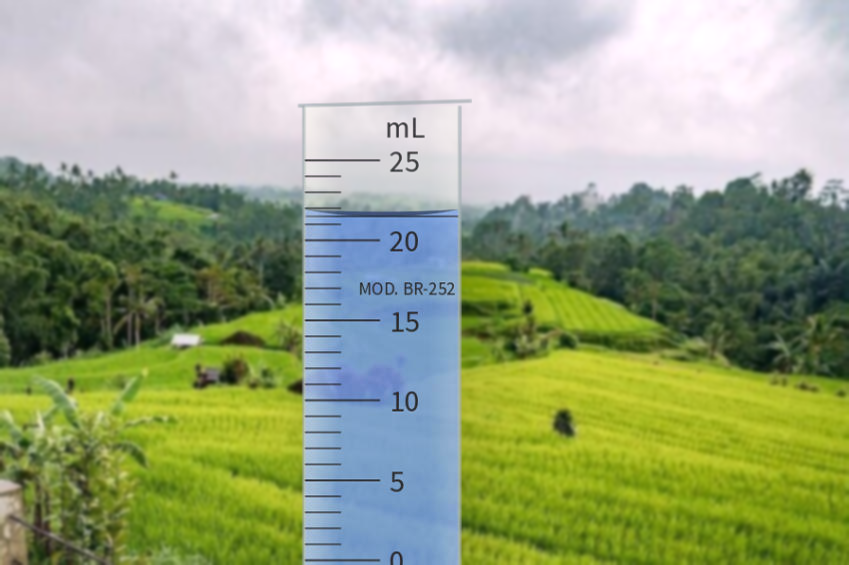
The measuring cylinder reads 21.5 mL
